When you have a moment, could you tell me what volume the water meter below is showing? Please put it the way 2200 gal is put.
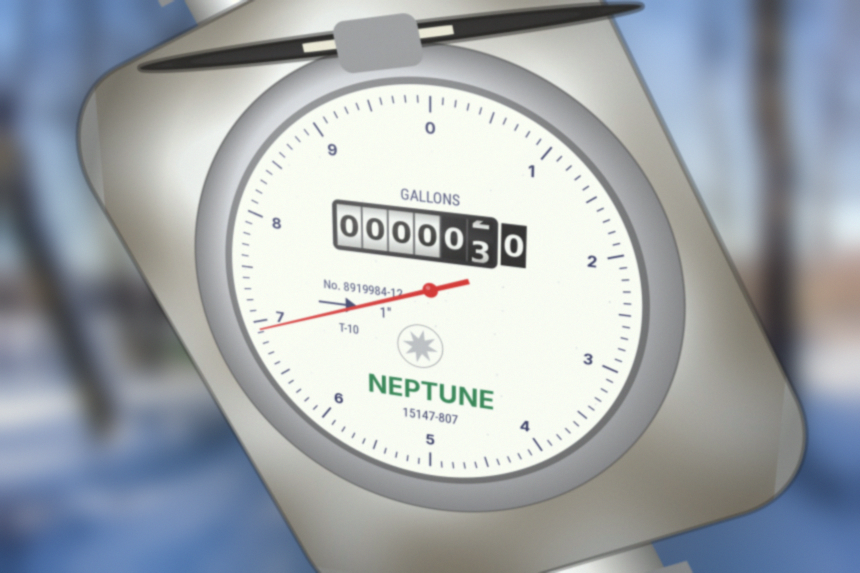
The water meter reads 26.9 gal
